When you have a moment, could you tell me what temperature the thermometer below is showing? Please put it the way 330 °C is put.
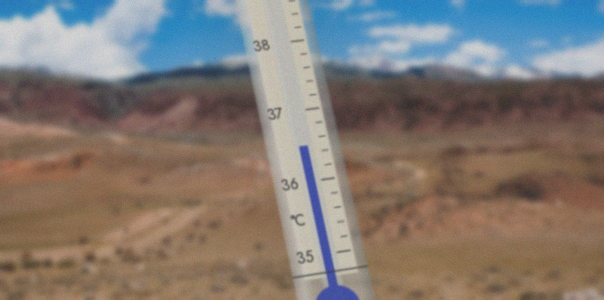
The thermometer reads 36.5 °C
